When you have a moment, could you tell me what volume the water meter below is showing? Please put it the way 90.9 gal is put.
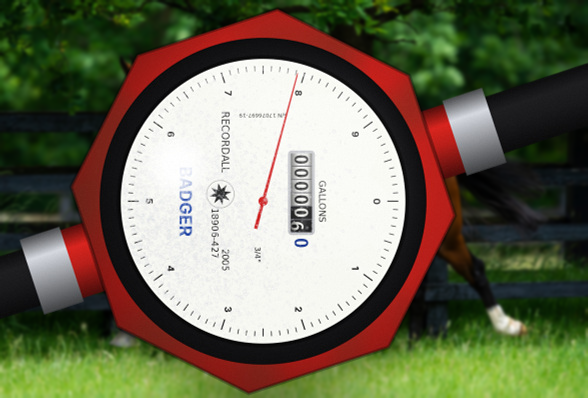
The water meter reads 57.9 gal
